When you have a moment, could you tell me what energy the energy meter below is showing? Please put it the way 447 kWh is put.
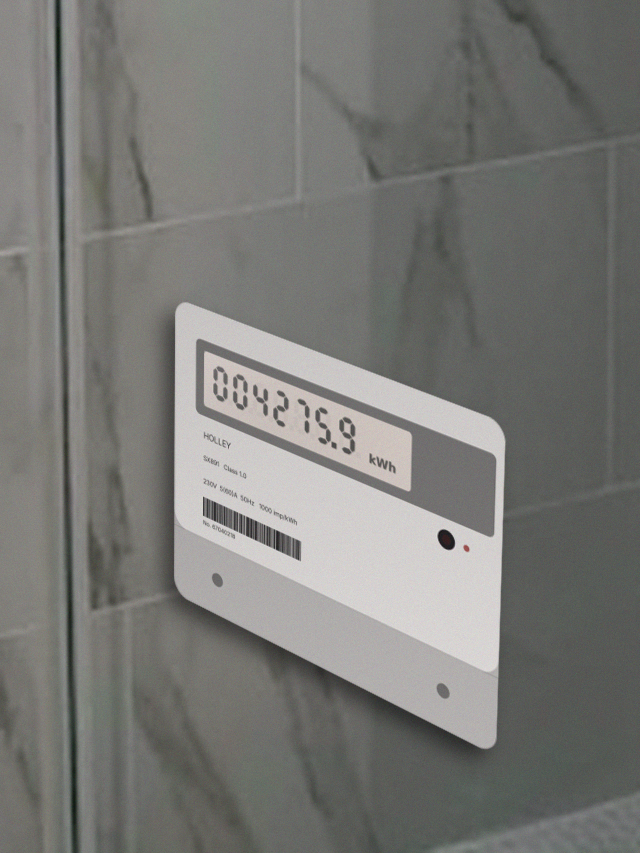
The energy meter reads 4275.9 kWh
